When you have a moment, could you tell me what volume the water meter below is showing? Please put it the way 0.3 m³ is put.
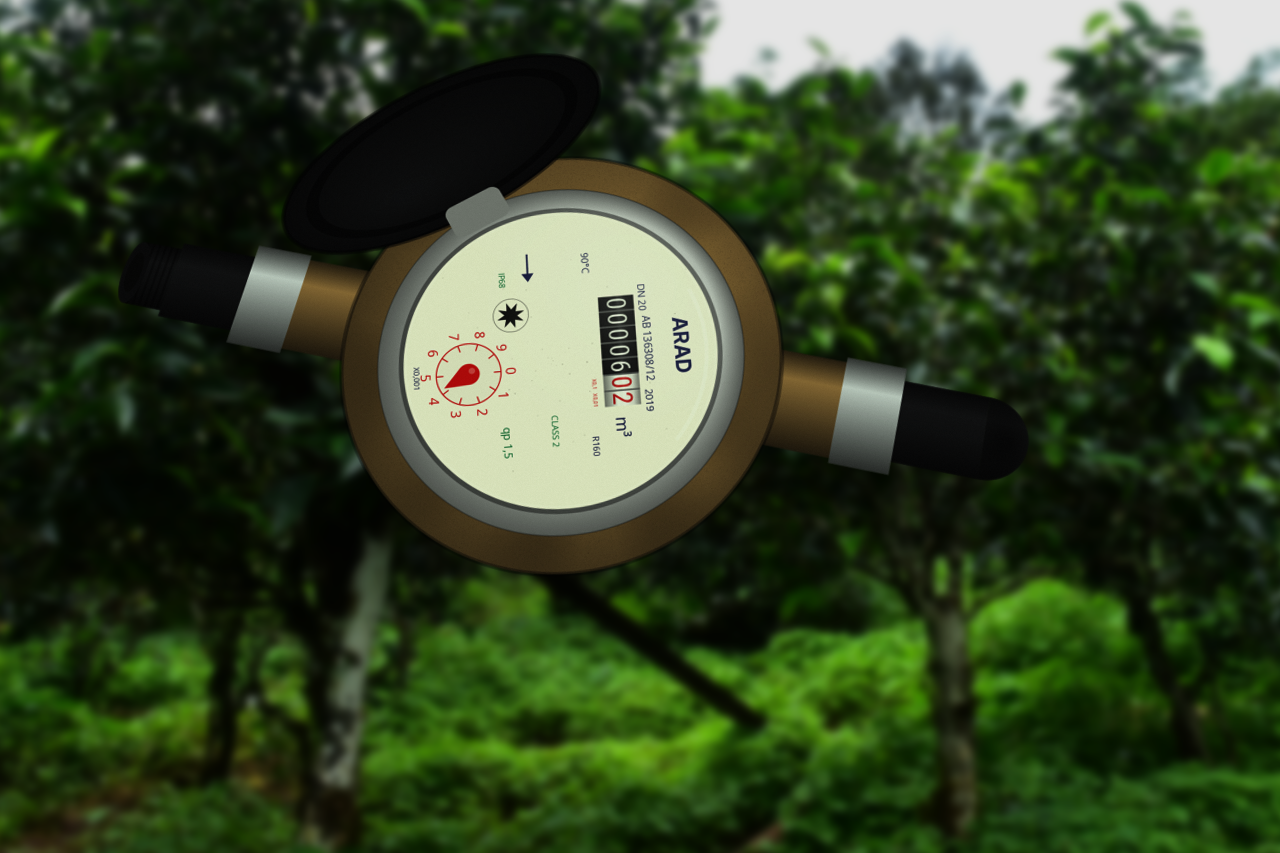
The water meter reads 6.024 m³
